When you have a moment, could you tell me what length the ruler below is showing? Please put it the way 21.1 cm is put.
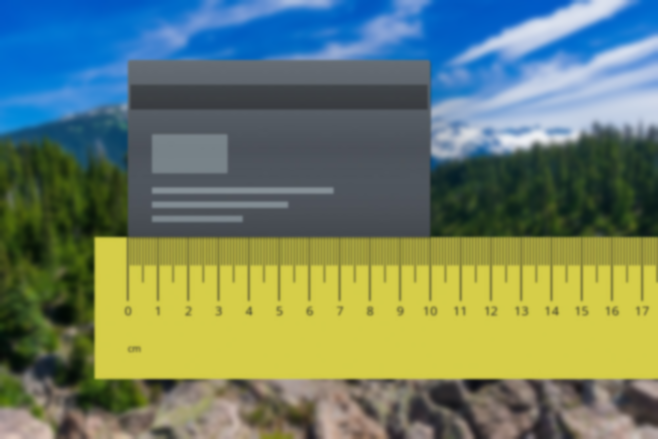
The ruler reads 10 cm
